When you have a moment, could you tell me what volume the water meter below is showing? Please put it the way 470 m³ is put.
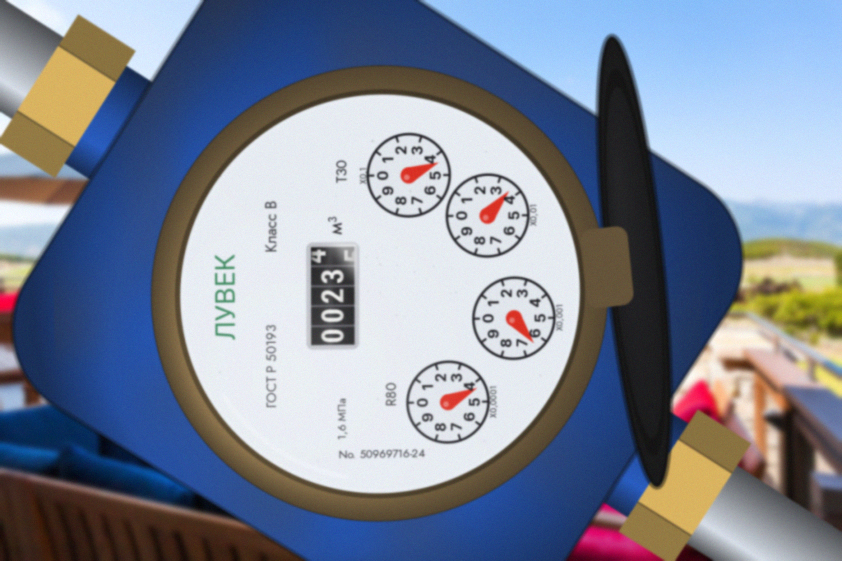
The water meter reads 234.4364 m³
